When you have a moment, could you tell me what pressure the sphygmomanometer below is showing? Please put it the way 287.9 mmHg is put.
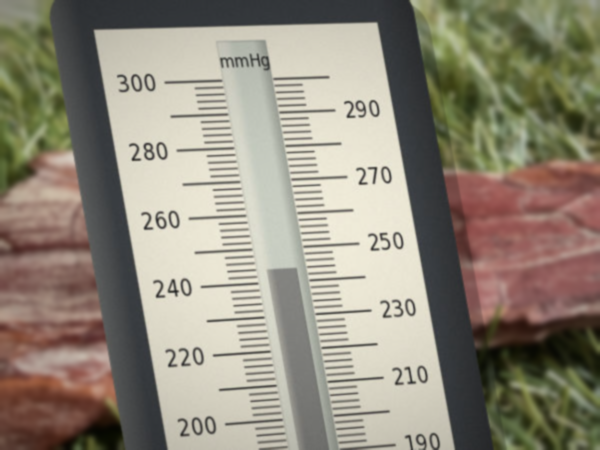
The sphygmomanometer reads 244 mmHg
